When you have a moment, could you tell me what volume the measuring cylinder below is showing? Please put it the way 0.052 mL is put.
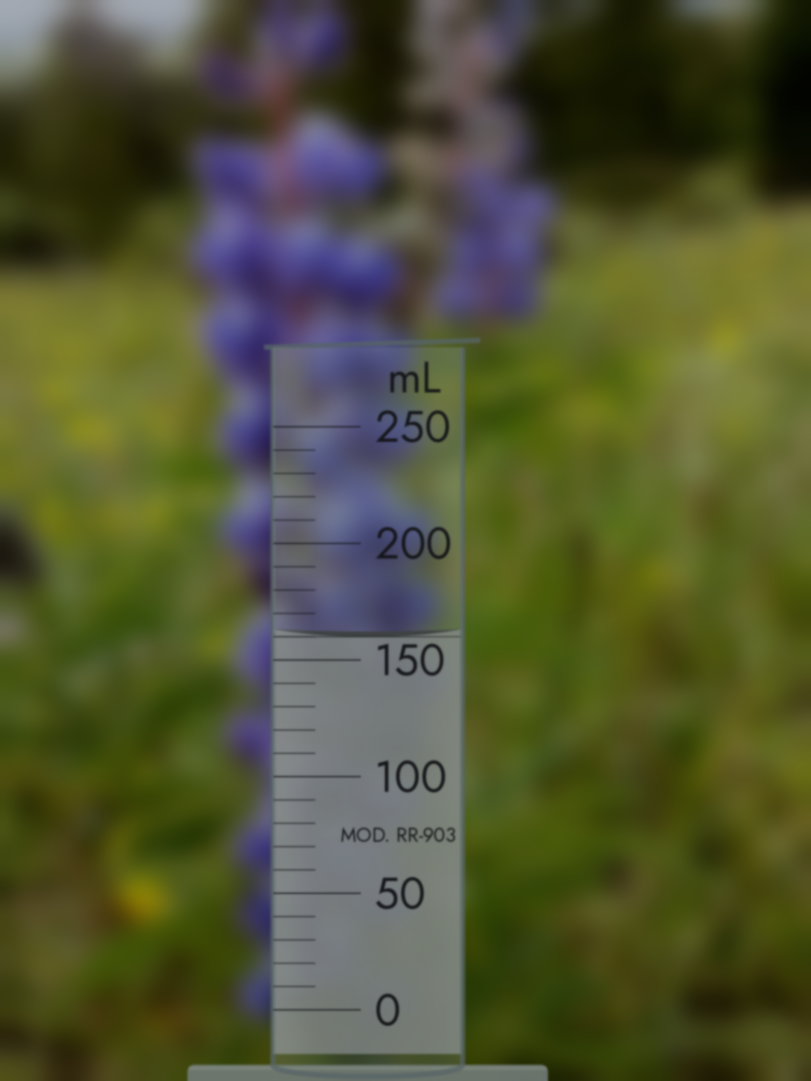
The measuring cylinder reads 160 mL
